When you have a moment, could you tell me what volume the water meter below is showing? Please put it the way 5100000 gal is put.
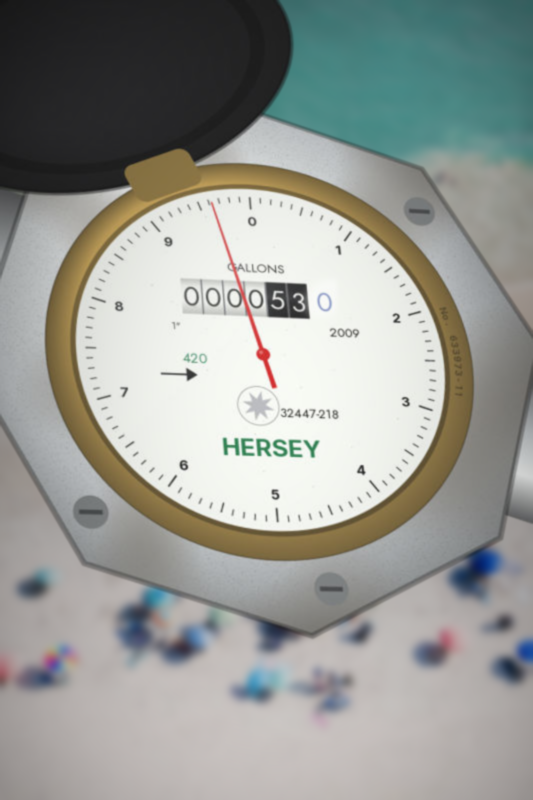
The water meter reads 529.6 gal
